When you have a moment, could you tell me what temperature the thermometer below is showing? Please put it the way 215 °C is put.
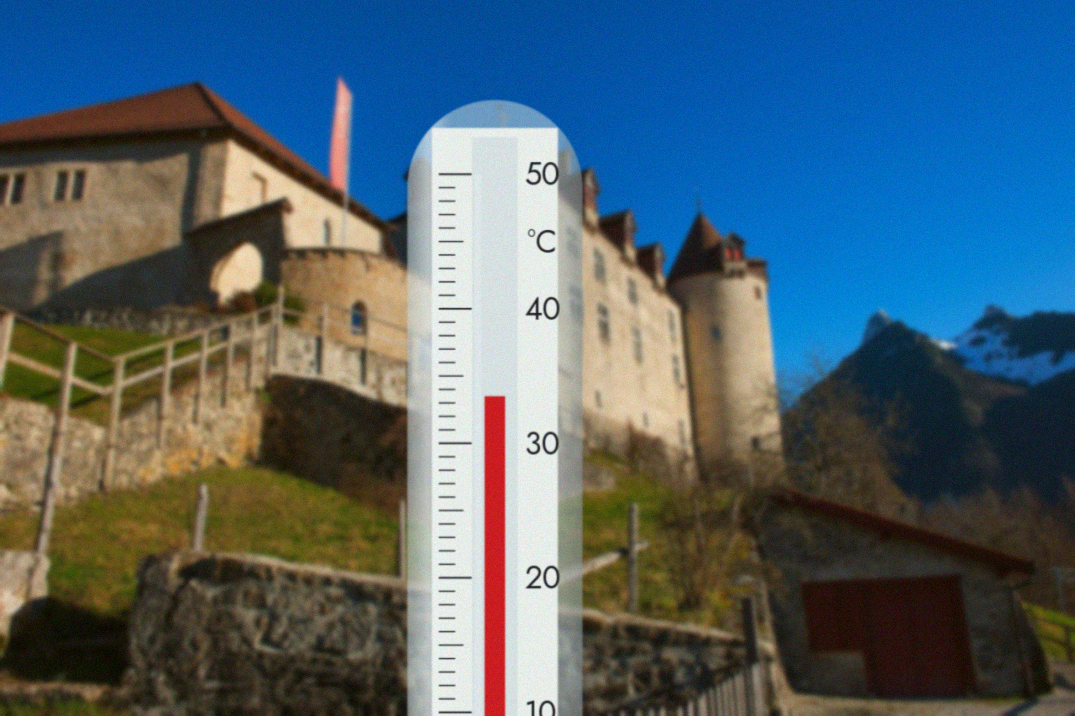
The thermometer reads 33.5 °C
